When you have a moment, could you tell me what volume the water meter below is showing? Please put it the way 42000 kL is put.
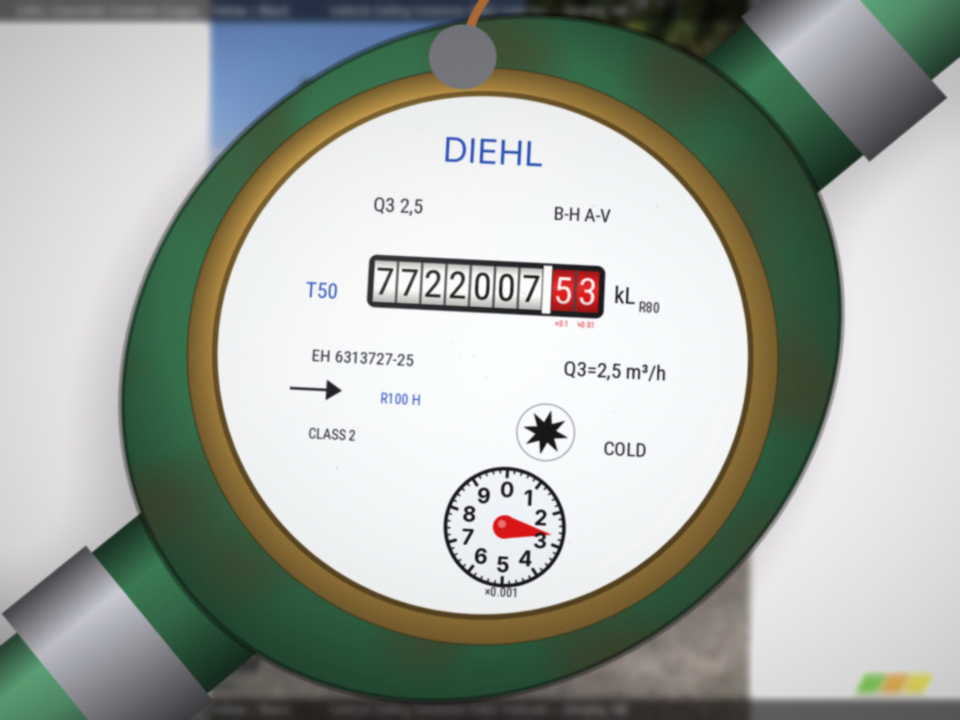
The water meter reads 7722007.532 kL
